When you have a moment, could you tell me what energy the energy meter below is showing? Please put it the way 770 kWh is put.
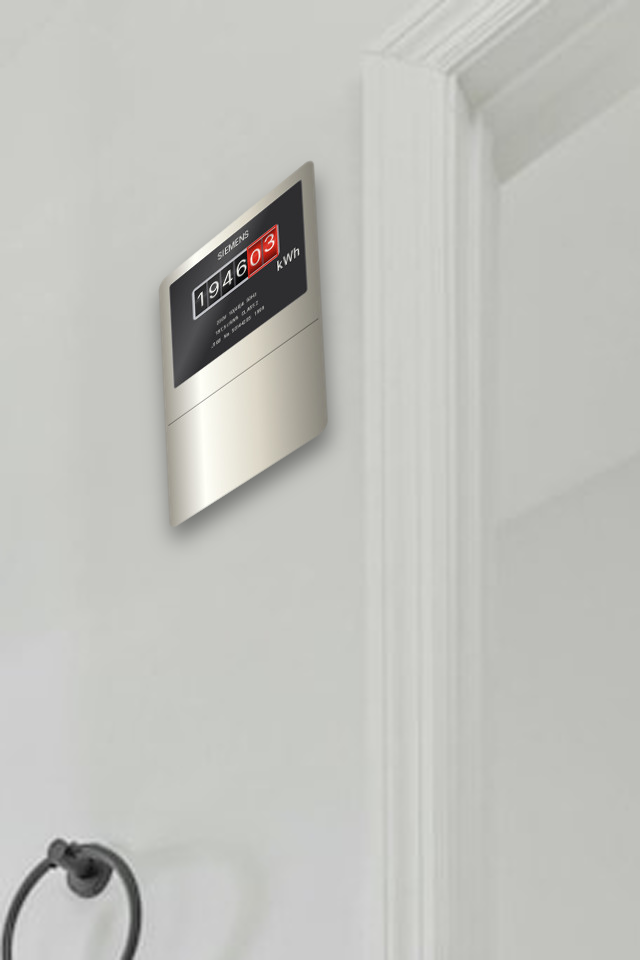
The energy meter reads 1946.03 kWh
